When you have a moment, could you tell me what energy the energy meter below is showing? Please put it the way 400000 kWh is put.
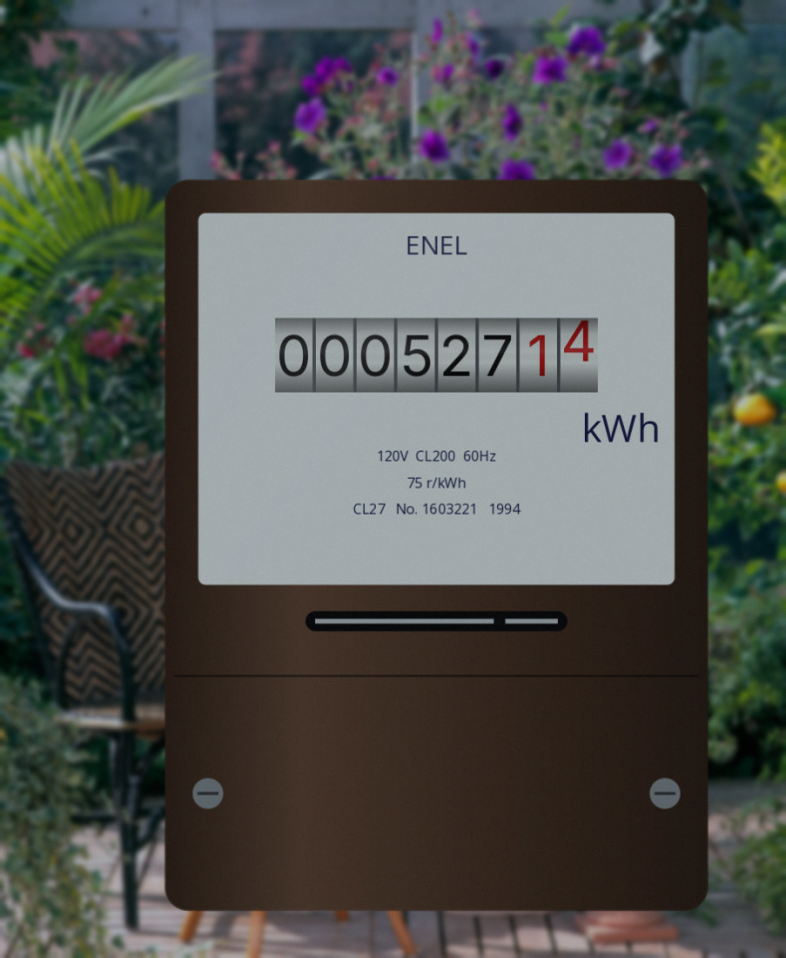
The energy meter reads 527.14 kWh
